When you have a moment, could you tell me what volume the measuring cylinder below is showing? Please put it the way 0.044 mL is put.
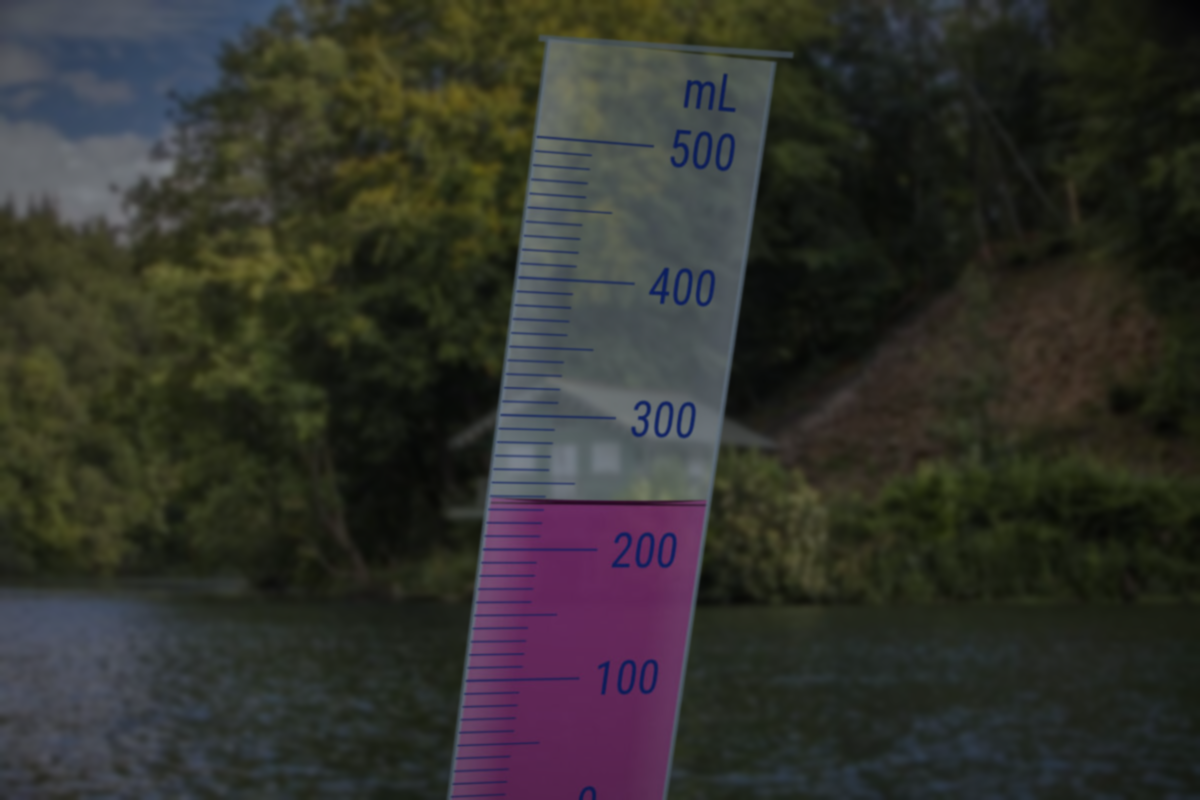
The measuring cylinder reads 235 mL
